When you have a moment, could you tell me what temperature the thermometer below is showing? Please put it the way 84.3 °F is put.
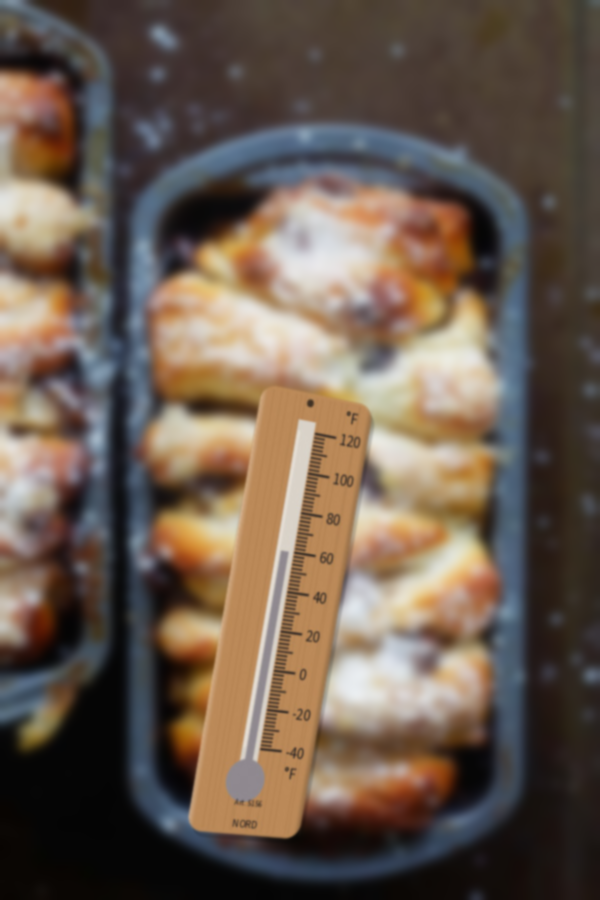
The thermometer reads 60 °F
